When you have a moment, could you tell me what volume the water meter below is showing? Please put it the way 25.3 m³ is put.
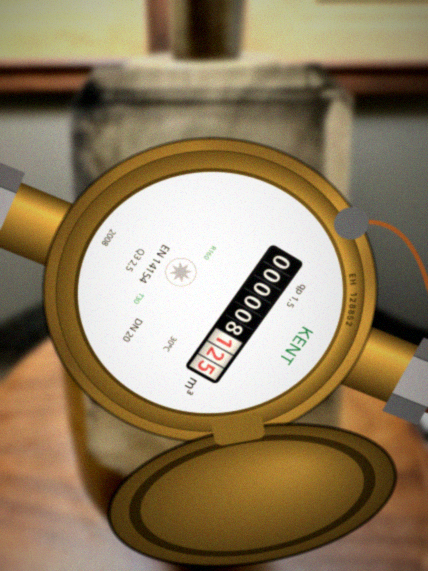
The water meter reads 8.125 m³
